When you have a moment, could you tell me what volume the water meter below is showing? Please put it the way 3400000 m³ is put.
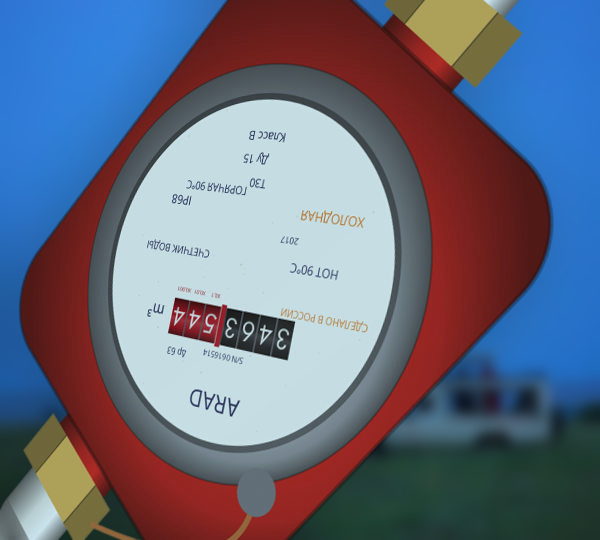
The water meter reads 3463.544 m³
